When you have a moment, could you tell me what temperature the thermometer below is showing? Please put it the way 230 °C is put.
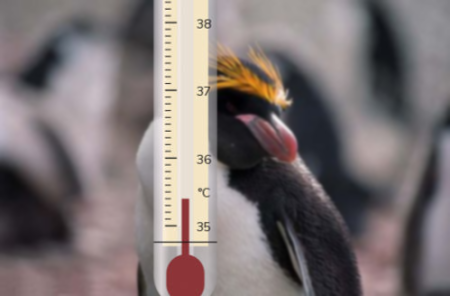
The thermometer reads 35.4 °C
